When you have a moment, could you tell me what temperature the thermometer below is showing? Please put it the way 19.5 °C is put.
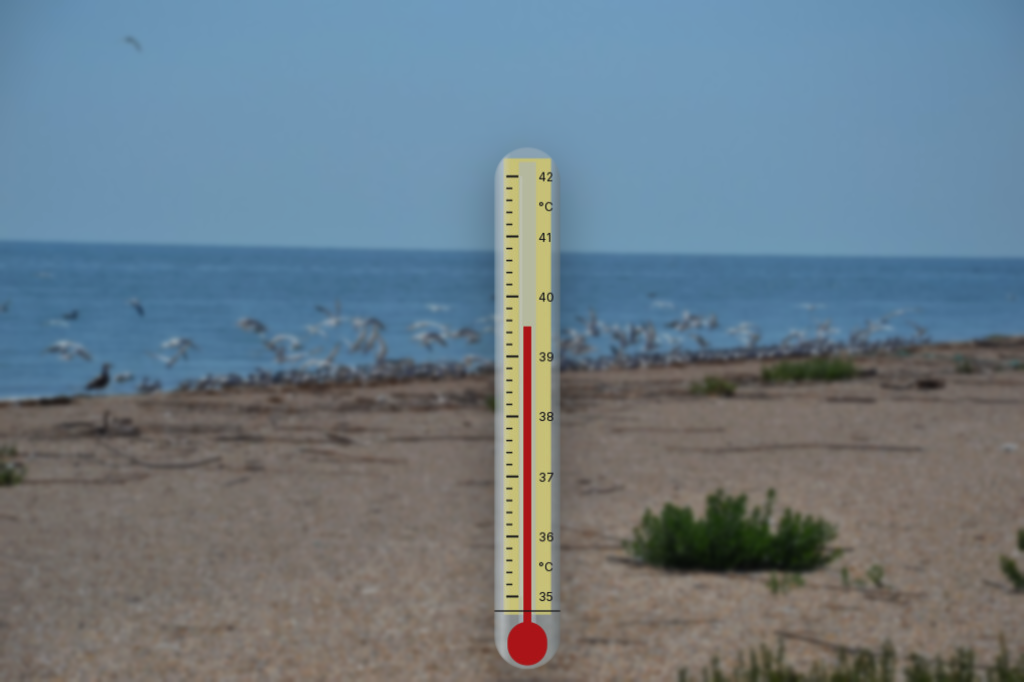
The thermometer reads 39.5 °C
